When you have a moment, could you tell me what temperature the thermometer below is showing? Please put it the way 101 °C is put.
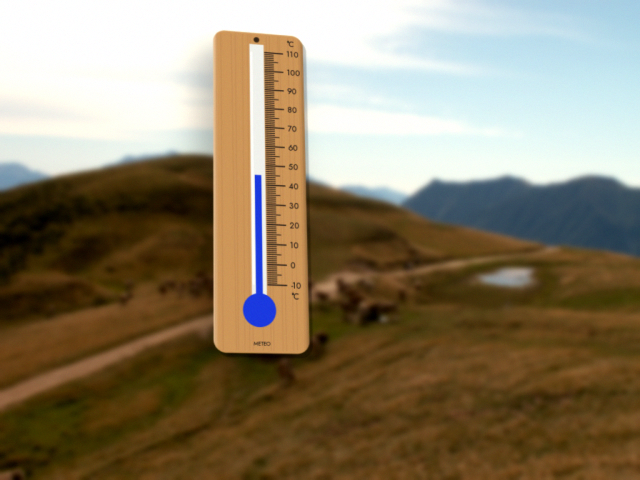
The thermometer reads 45 °C
